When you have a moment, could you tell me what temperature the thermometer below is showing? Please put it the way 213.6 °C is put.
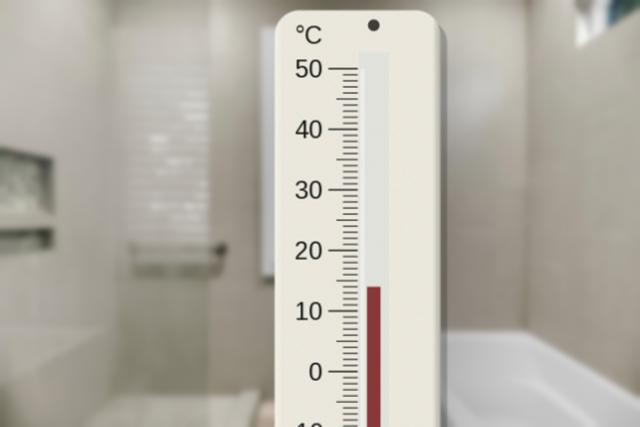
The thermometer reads 14 °C
